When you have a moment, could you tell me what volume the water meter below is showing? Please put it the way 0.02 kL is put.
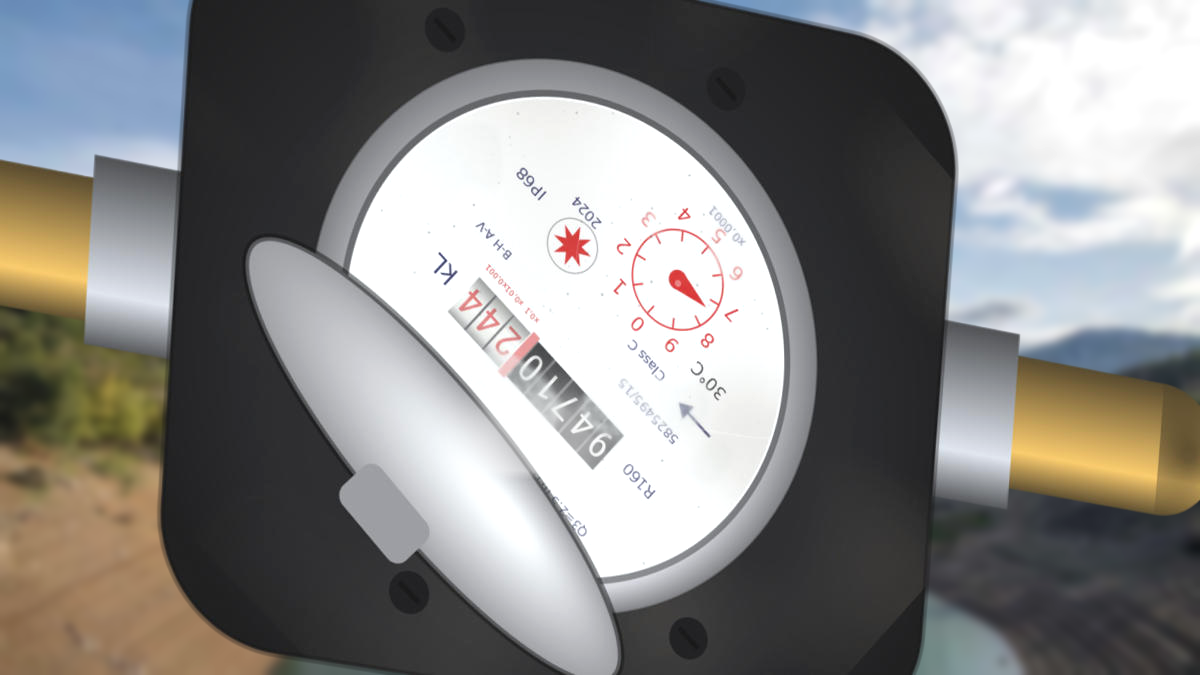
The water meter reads 94710.2447 kL
